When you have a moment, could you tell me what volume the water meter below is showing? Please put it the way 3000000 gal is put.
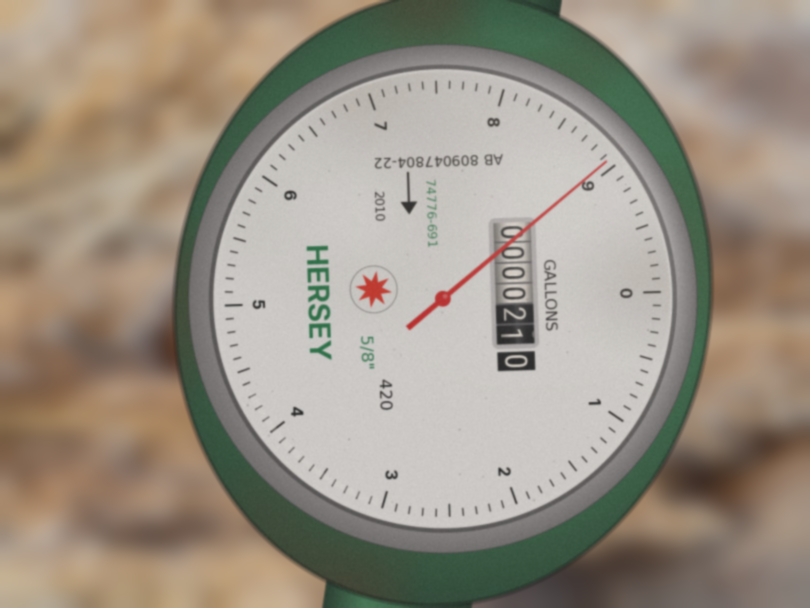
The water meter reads 208.9 gal
